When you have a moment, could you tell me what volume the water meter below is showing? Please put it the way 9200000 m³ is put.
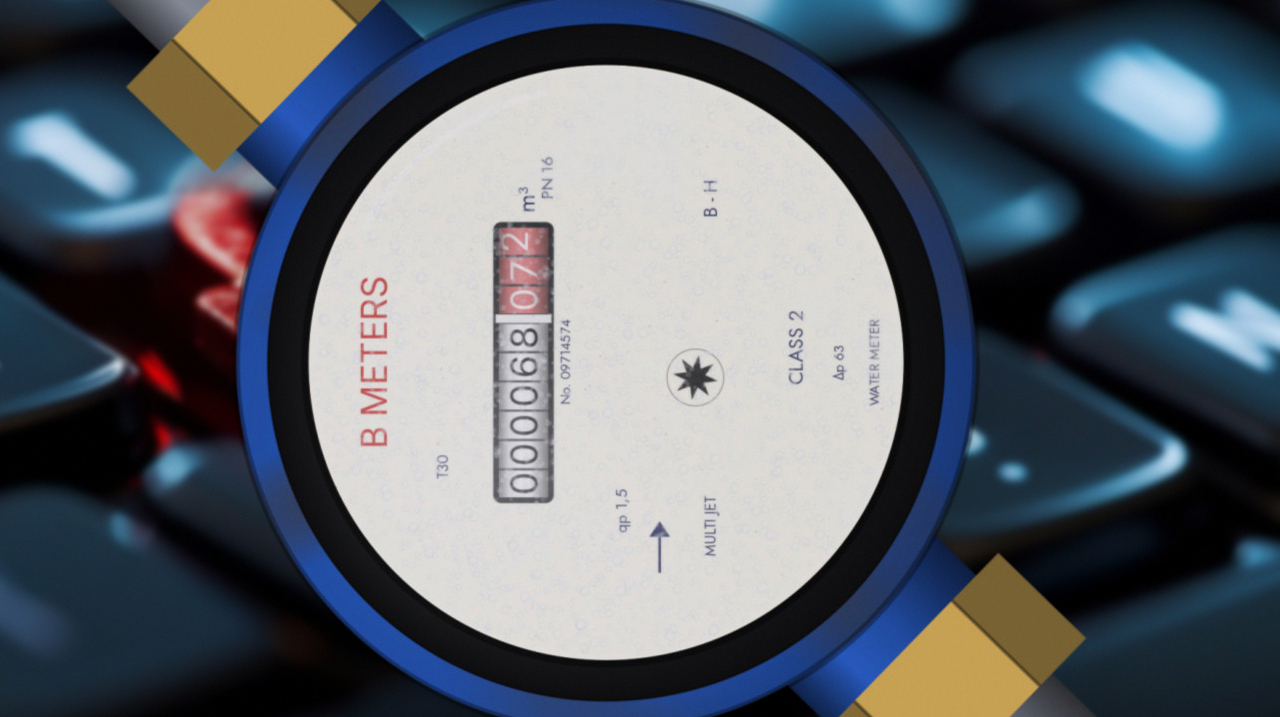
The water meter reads 68.072 m³
